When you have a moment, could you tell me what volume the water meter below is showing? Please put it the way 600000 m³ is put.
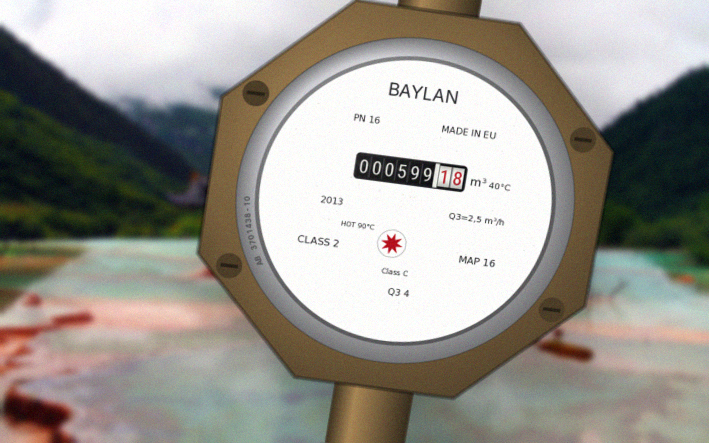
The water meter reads 599.18 m³
